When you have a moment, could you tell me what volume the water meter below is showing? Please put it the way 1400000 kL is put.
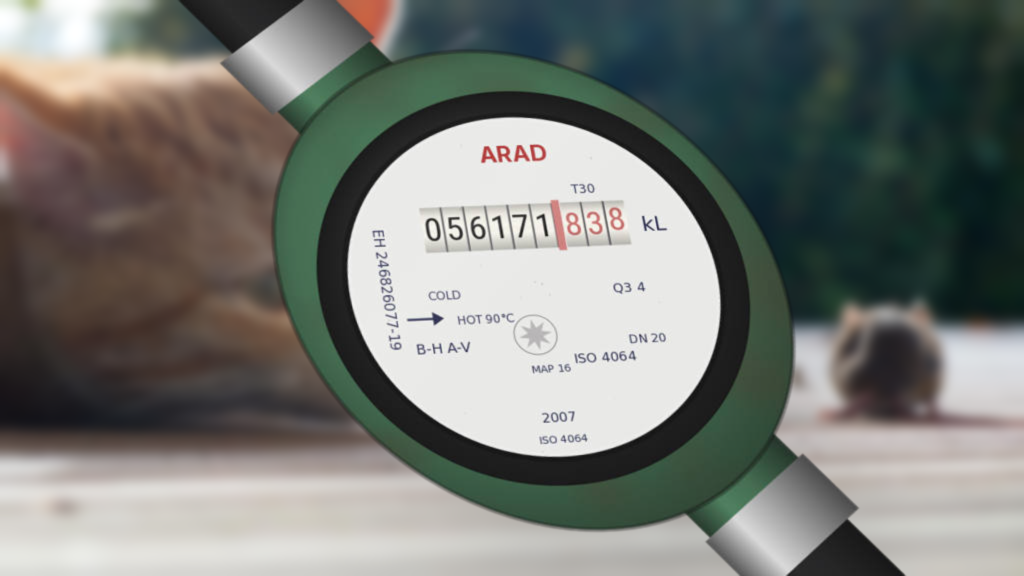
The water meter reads 56171.838 kL
